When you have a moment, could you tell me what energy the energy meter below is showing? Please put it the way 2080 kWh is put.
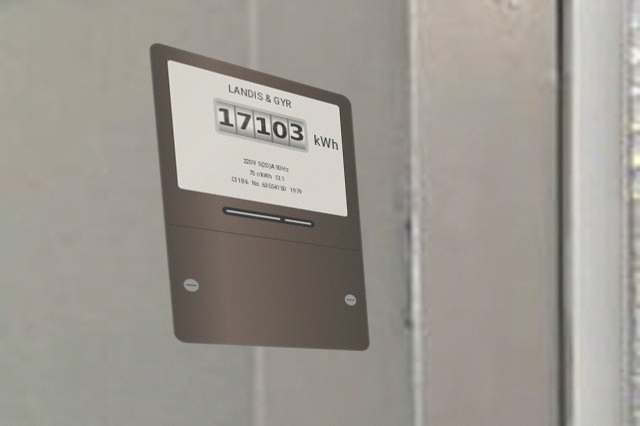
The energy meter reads 17103 kWh
